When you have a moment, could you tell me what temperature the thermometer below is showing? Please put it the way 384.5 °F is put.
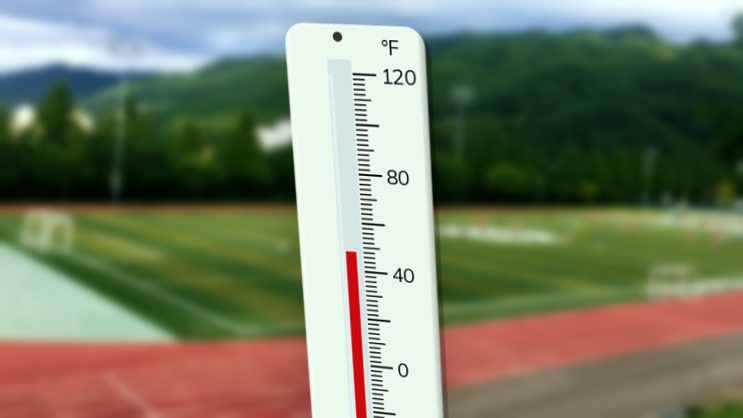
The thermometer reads 48 °F
